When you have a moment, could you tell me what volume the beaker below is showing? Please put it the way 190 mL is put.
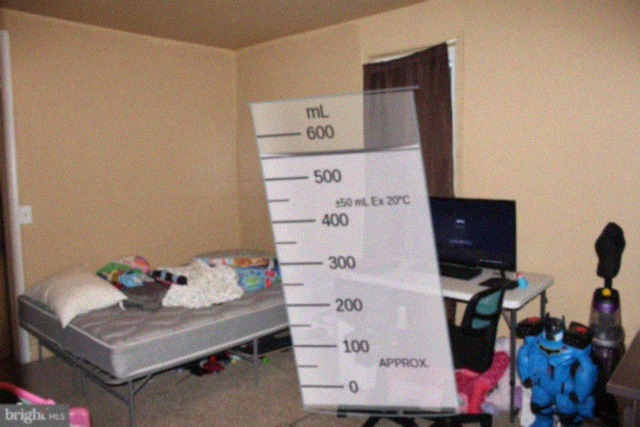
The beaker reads 550 mL
